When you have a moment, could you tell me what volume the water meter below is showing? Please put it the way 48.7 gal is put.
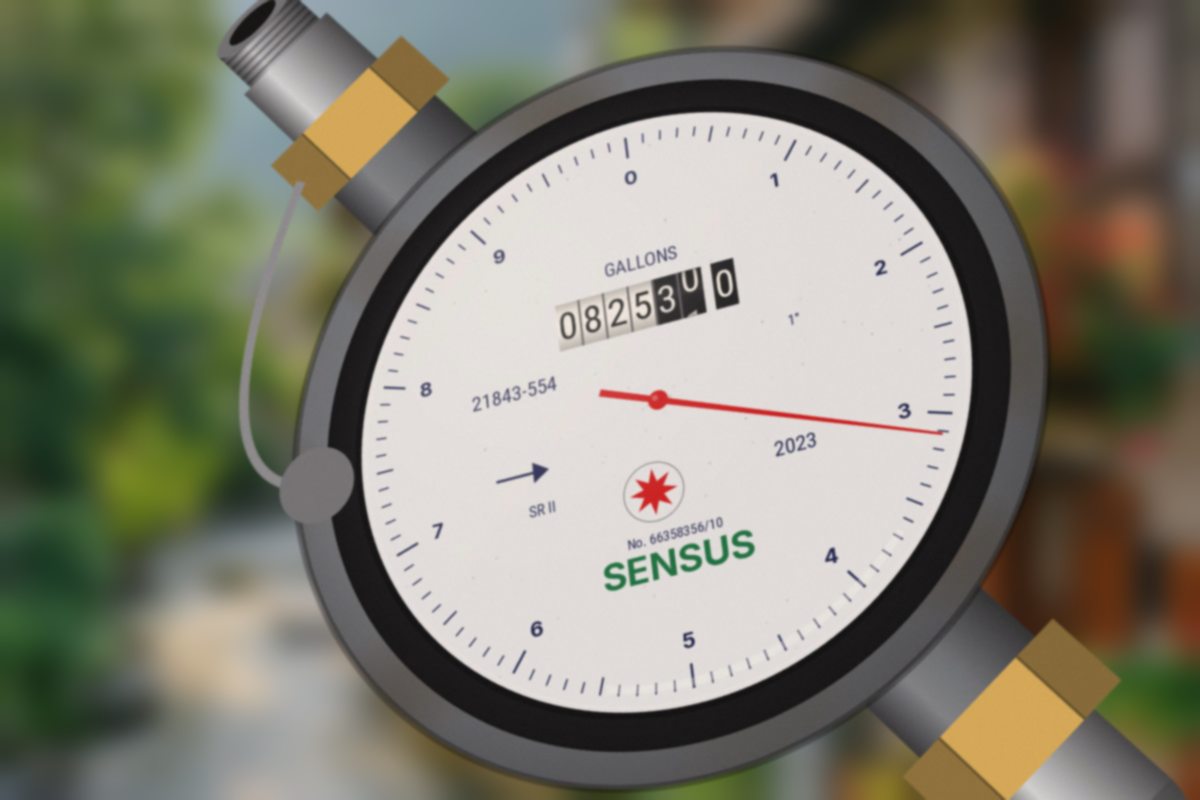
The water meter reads 825303.1 gal
